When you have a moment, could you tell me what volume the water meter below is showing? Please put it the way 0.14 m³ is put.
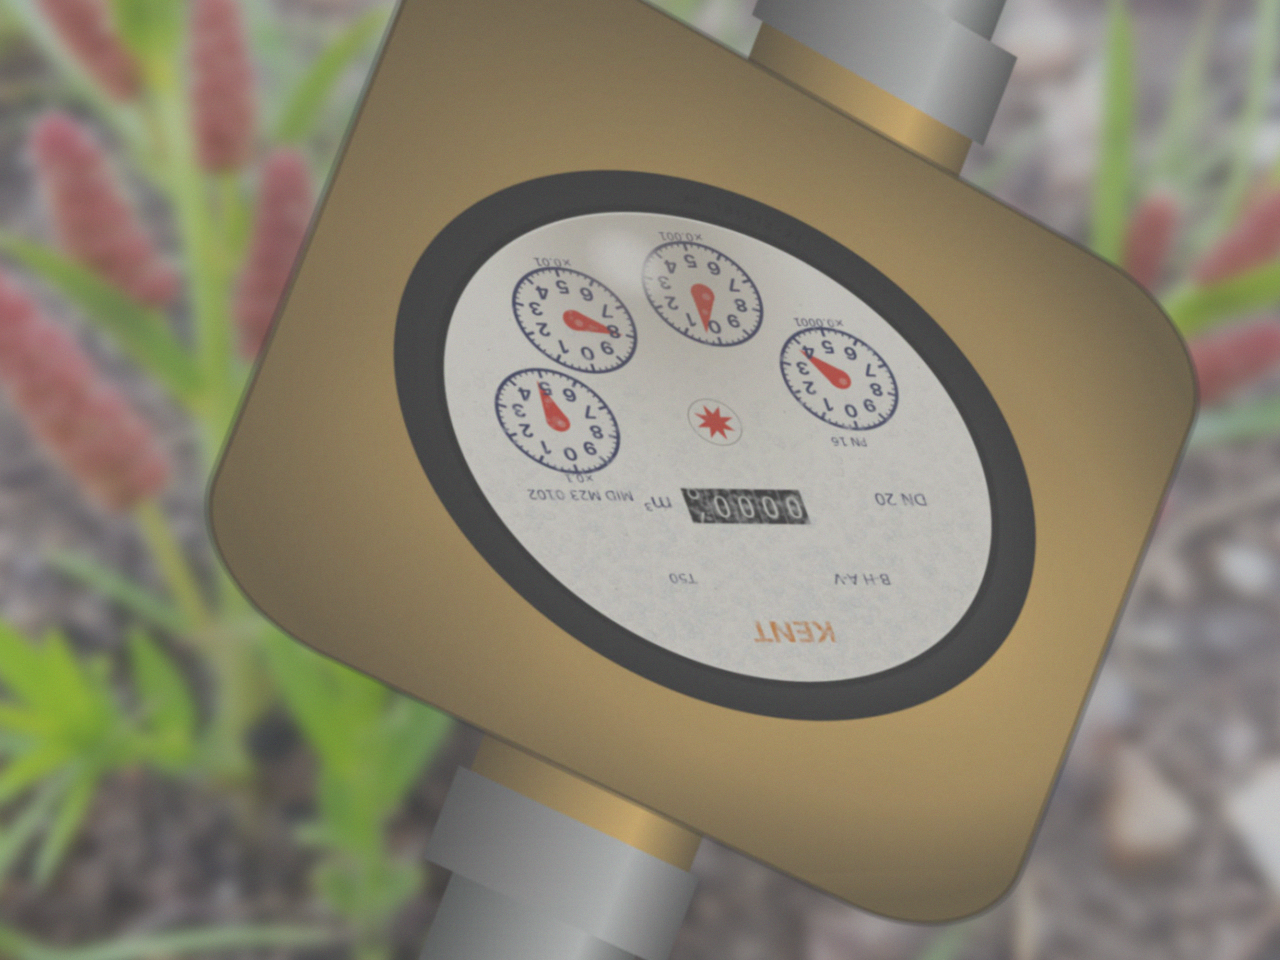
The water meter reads 7.4803 m³
